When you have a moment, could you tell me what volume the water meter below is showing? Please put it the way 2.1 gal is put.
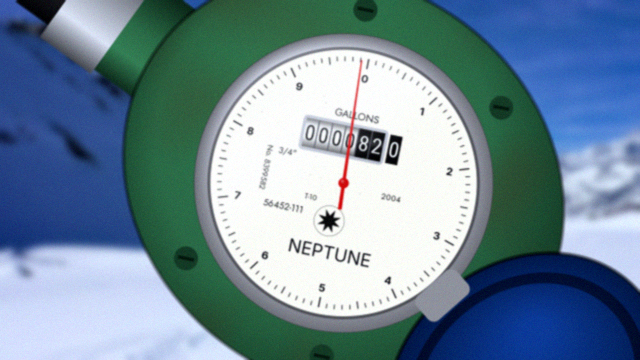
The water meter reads 819.9 gal
